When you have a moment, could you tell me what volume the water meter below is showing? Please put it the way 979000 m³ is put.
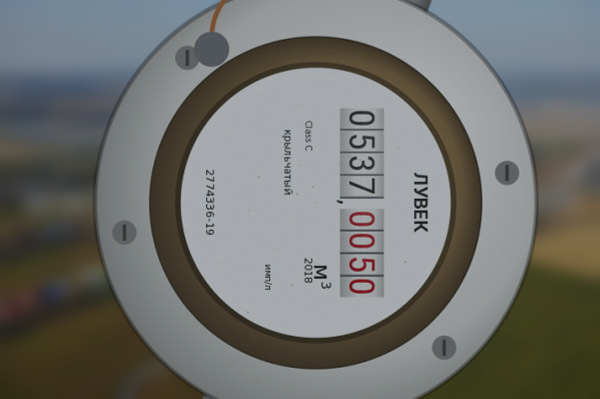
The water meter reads 537.0050 m³
